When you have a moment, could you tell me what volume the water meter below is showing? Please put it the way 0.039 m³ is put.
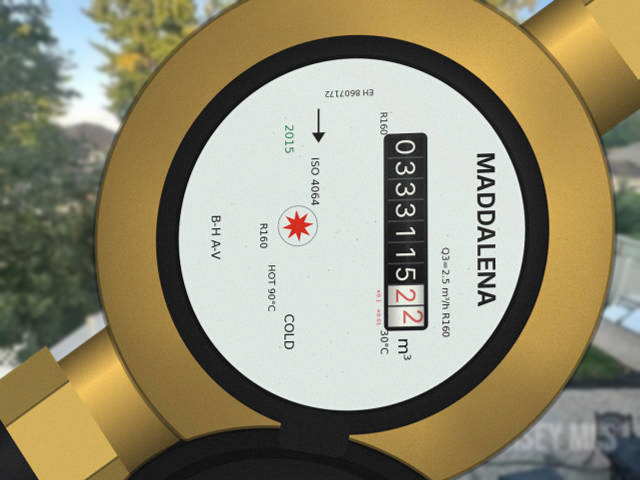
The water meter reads 333115.22 m³
